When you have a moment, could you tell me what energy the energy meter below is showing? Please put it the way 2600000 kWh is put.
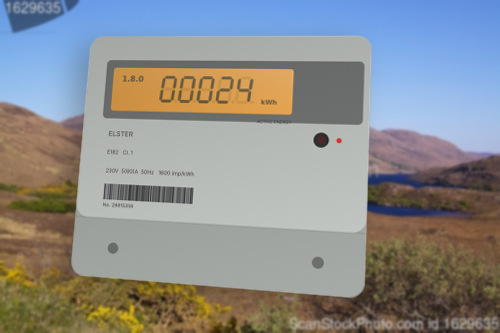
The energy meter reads 24 kWh
